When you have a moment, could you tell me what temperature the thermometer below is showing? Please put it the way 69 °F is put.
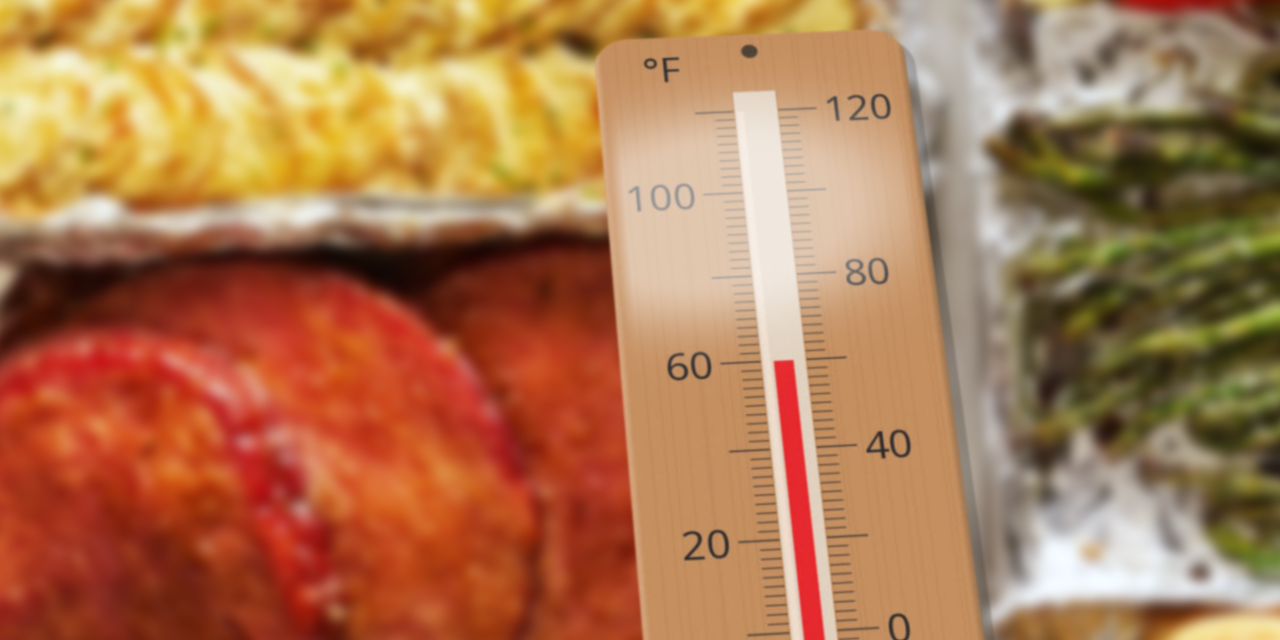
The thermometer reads 60 °F
